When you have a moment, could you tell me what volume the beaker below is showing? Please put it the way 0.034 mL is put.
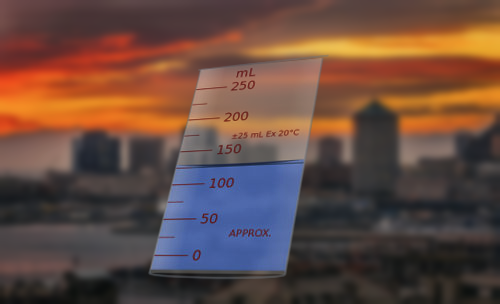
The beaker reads 125 mL
